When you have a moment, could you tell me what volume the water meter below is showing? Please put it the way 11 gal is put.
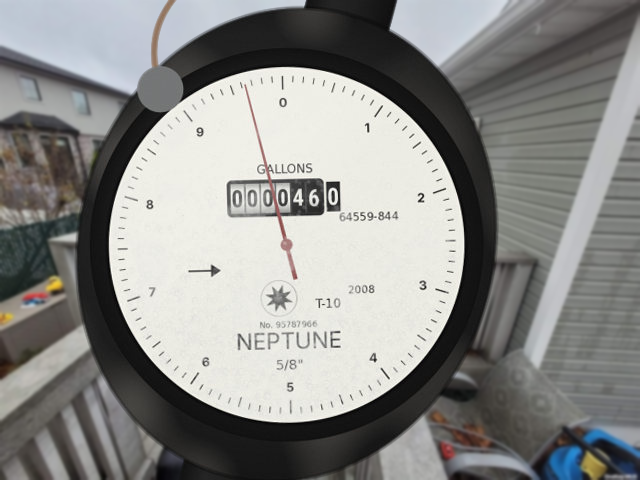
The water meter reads 459.6 gal
